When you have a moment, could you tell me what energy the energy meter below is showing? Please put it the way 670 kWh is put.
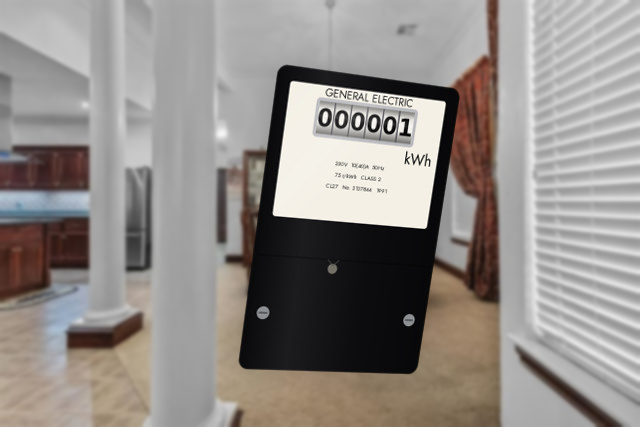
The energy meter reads 1 kWh
